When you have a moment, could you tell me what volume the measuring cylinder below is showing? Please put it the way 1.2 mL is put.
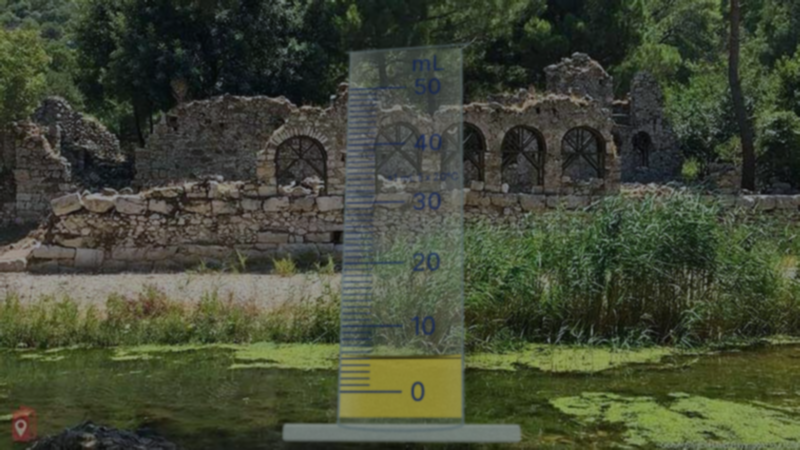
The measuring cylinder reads 5 mL
